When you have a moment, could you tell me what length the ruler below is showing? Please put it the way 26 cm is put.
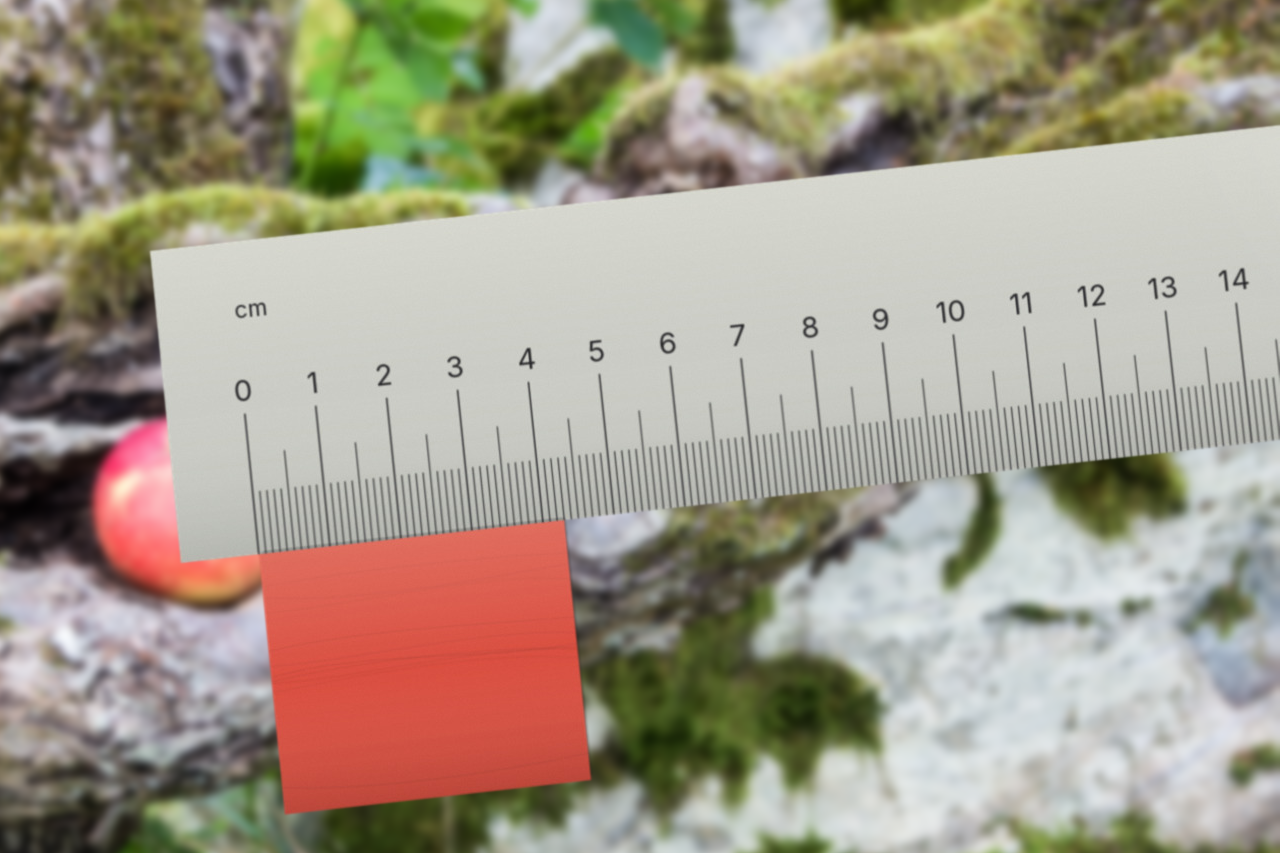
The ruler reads 4.3 cm
